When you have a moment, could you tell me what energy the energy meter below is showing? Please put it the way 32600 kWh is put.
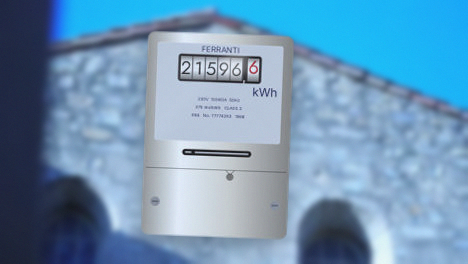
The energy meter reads 21596.6 kWh
